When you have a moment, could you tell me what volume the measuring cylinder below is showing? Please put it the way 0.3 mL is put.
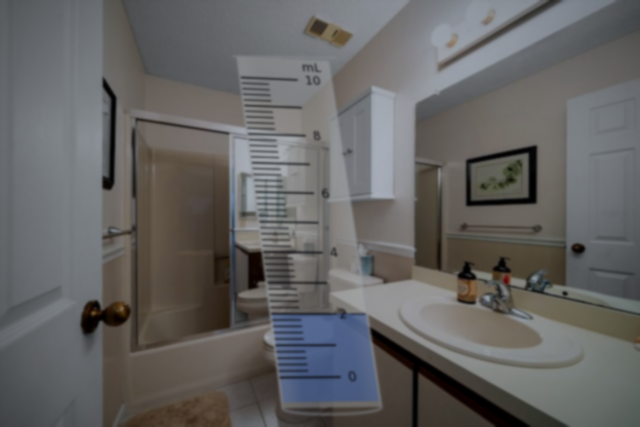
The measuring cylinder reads 2 mL
